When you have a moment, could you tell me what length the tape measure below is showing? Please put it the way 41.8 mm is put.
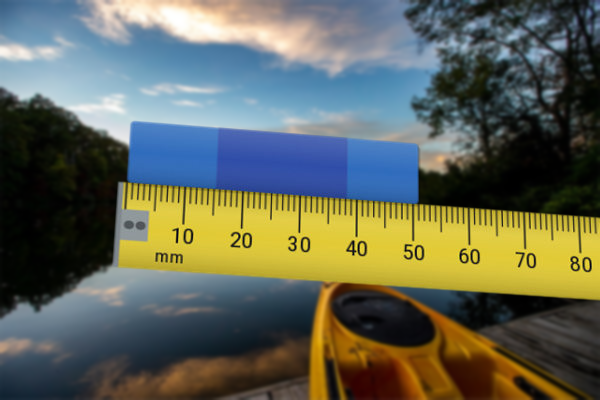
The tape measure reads 51 mm
